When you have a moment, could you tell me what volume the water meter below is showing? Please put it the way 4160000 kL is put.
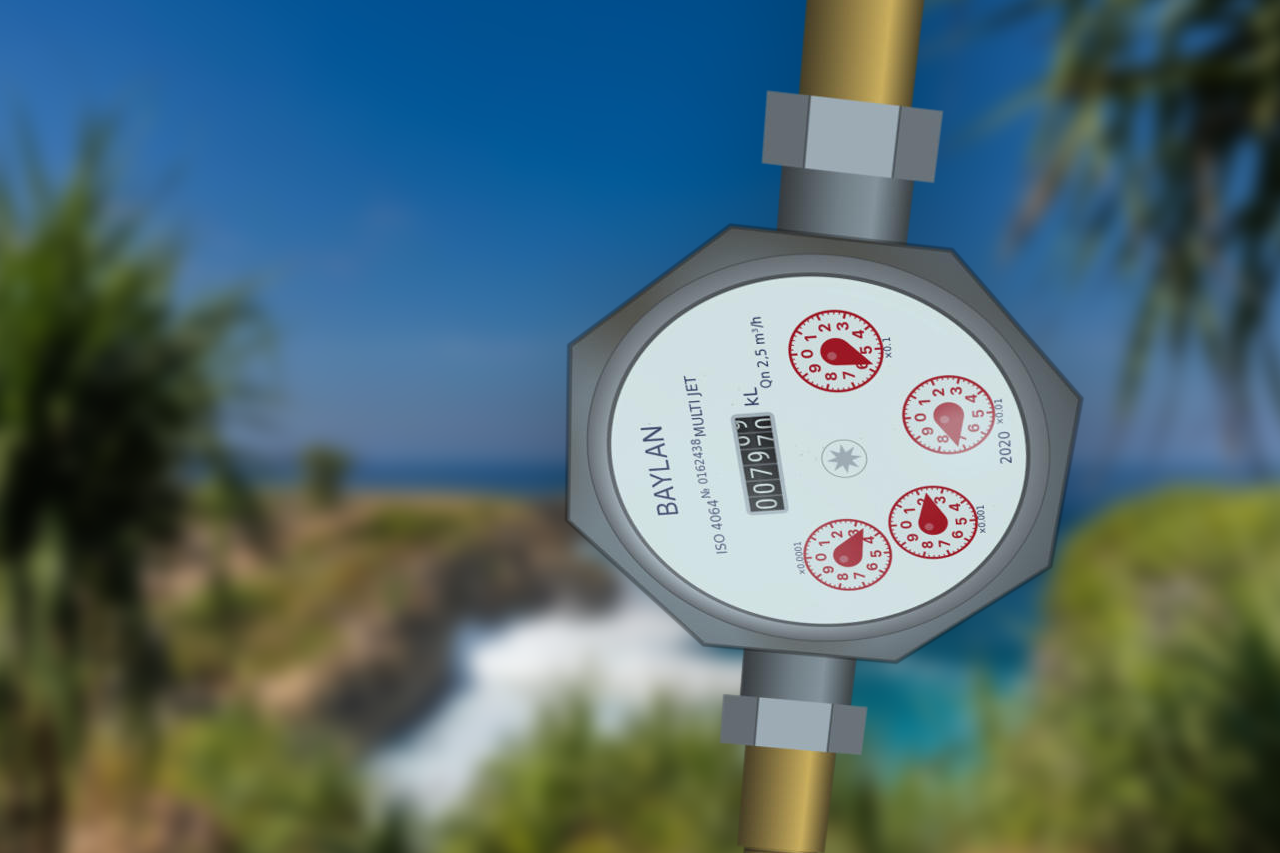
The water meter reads 7969.5723 kL
